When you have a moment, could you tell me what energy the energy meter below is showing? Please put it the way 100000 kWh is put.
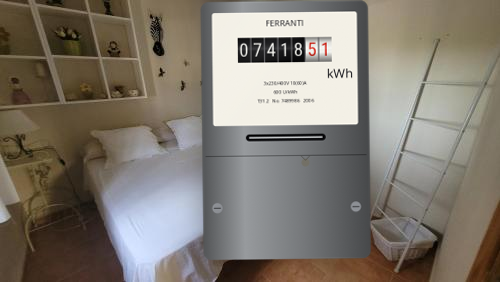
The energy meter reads 7418.51 kWh
